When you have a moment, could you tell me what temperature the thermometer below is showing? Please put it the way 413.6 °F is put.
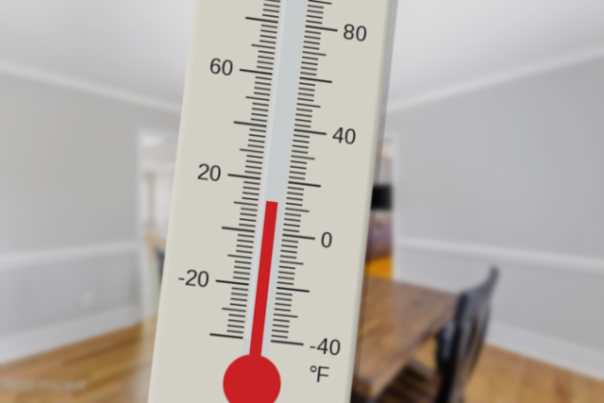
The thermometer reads 12 °F
